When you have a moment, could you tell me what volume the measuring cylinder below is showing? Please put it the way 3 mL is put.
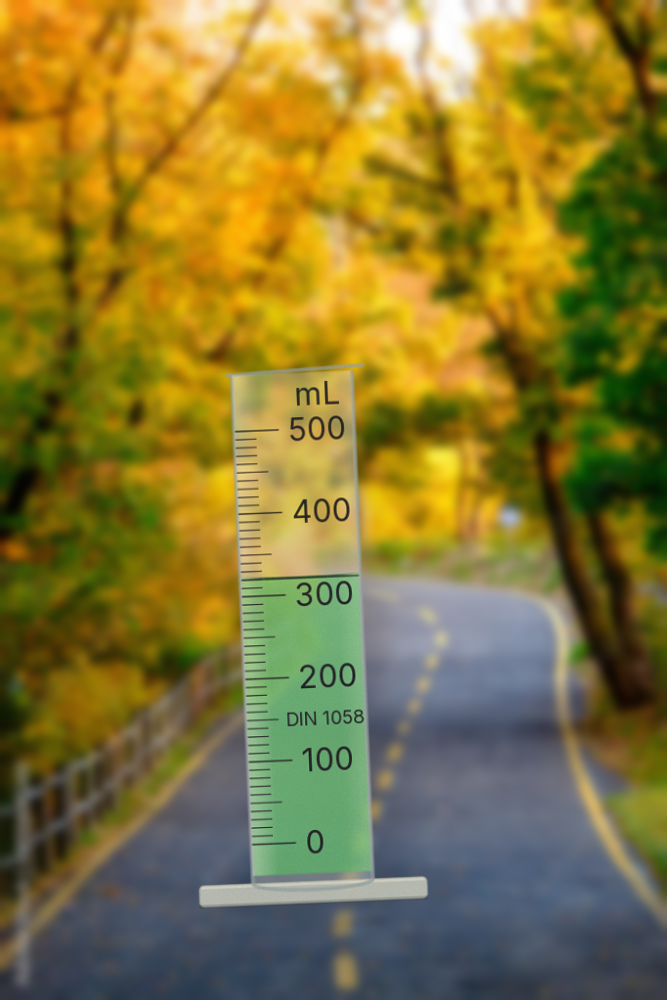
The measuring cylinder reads 320 mL
